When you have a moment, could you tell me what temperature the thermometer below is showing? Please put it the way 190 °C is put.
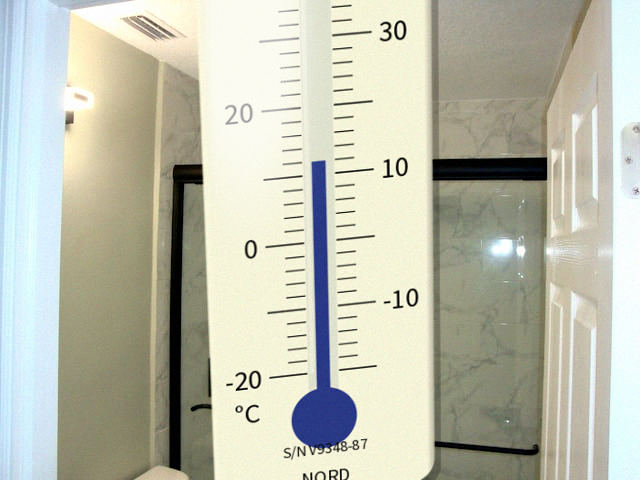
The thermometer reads 12 °C
